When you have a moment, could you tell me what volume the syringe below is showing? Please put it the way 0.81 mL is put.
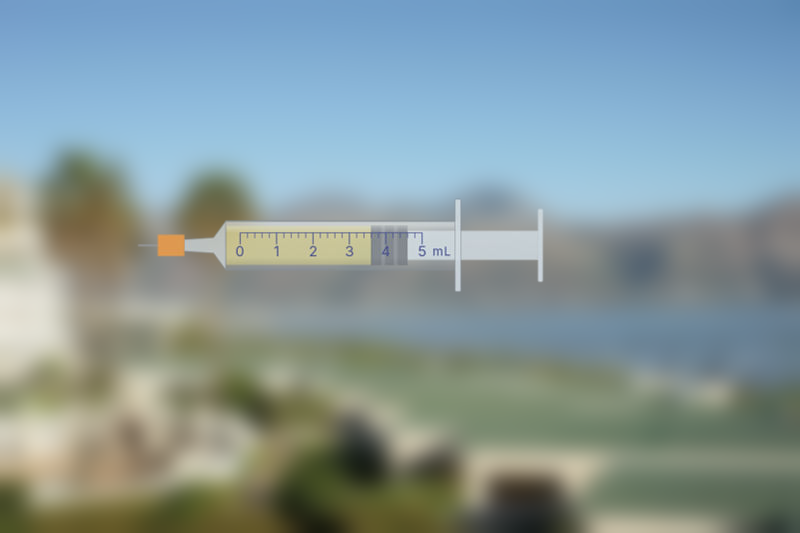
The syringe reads 3.6 mL
